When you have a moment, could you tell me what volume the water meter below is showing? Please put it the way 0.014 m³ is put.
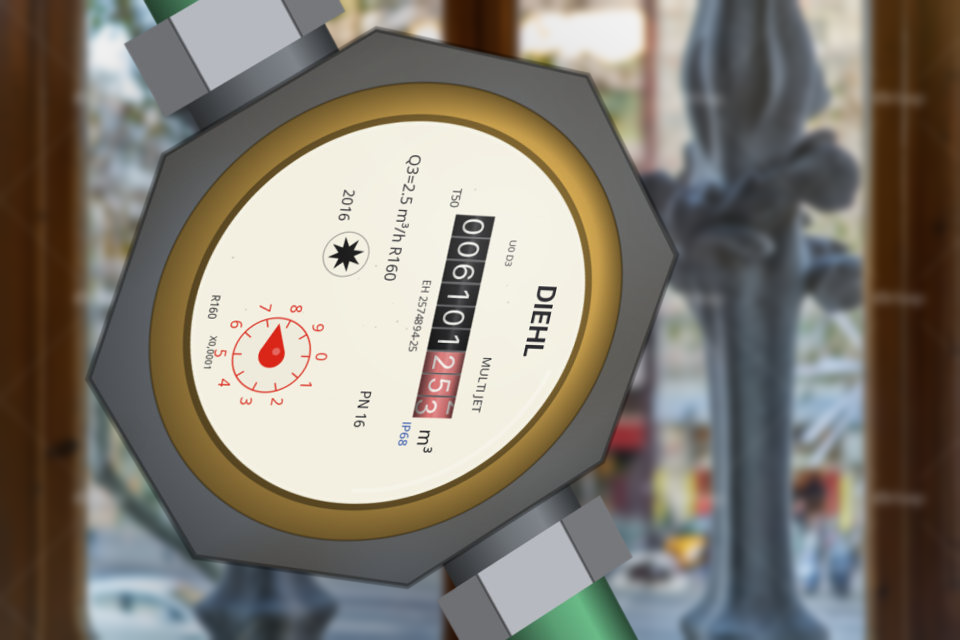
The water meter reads 6101.2527 m³
